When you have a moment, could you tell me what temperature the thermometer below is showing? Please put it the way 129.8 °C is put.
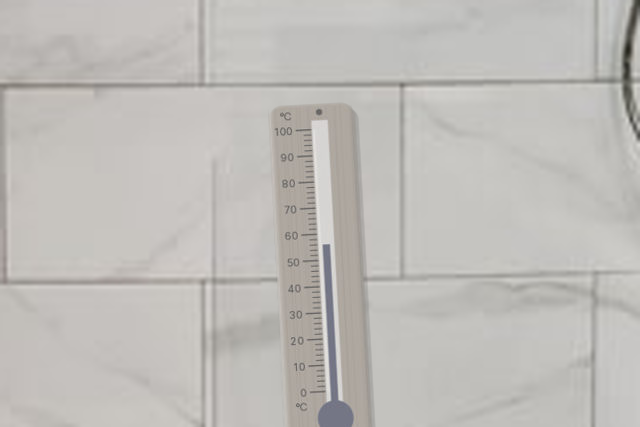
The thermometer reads 56 °C
